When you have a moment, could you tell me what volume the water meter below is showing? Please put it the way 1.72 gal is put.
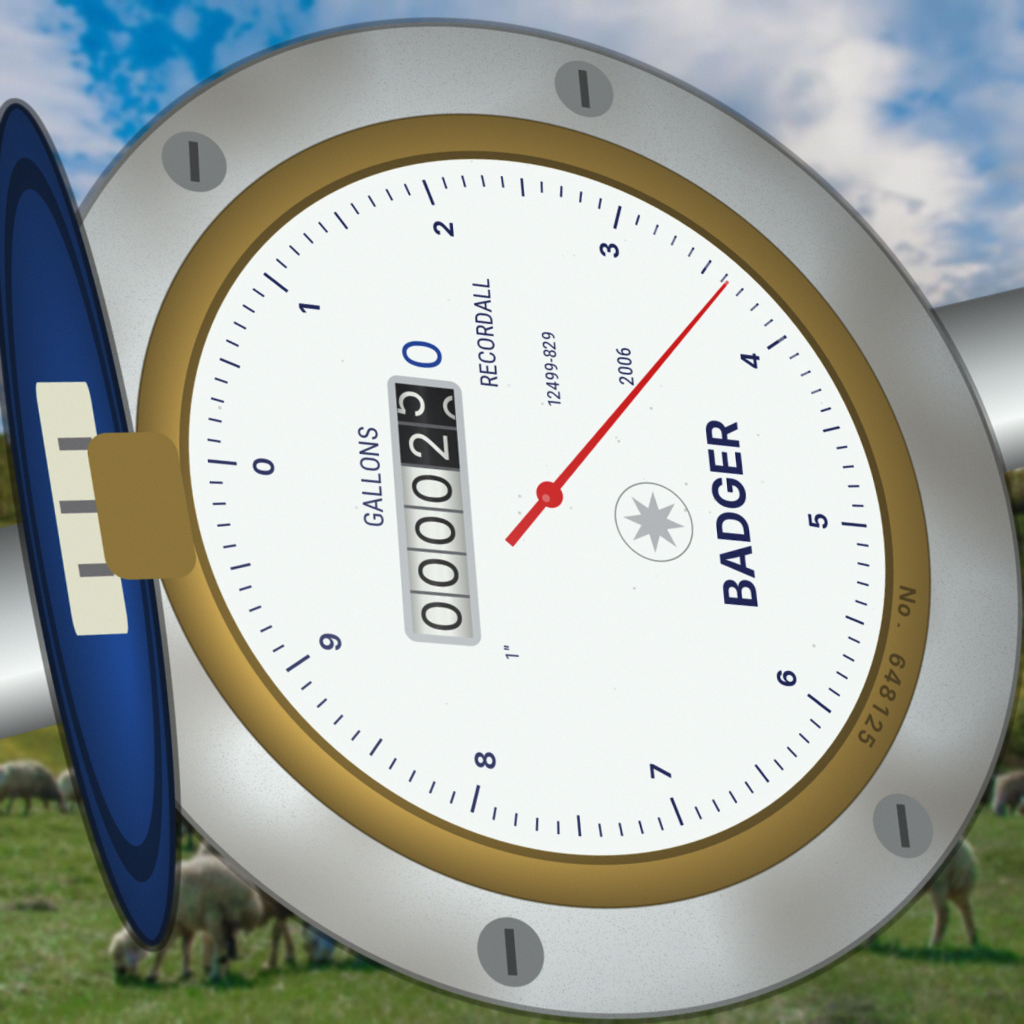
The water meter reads 253.6 gal
